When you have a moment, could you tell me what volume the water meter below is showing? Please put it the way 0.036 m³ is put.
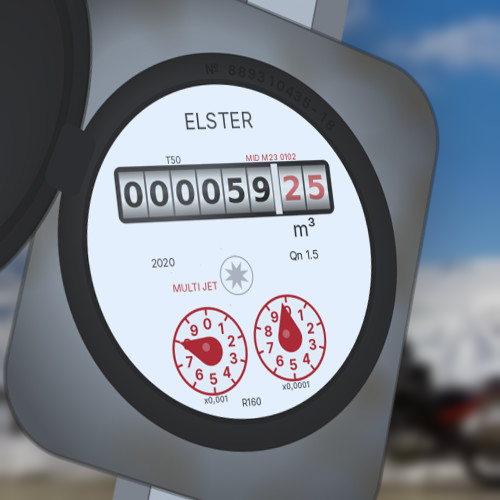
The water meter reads 59.2579 m³
